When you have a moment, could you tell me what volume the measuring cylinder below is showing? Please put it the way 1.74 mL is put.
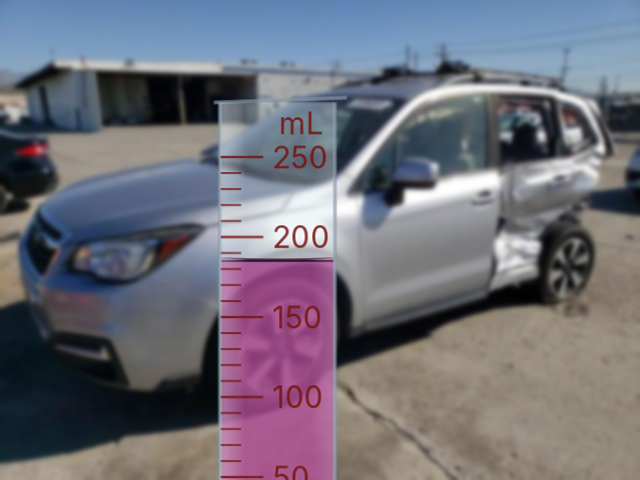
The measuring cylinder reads 185 mL
